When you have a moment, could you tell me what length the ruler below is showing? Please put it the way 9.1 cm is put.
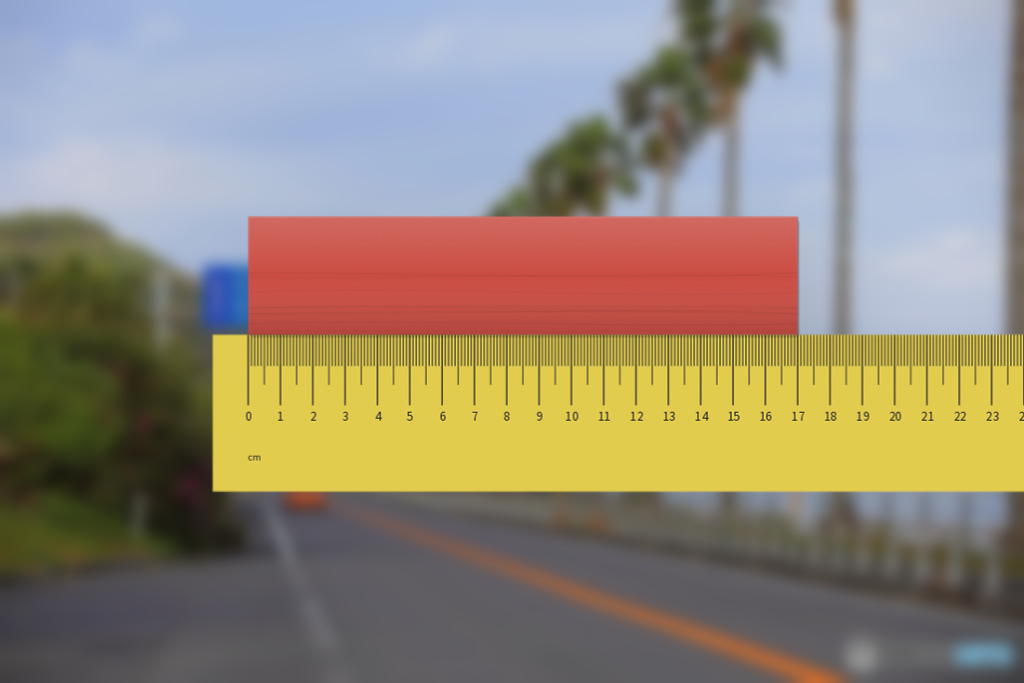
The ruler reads 17 cm
